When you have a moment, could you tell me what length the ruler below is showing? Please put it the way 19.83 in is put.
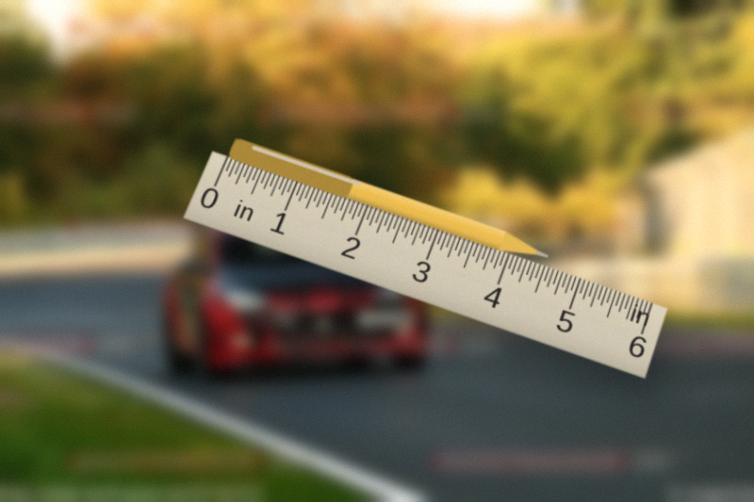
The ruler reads 4.5 in
